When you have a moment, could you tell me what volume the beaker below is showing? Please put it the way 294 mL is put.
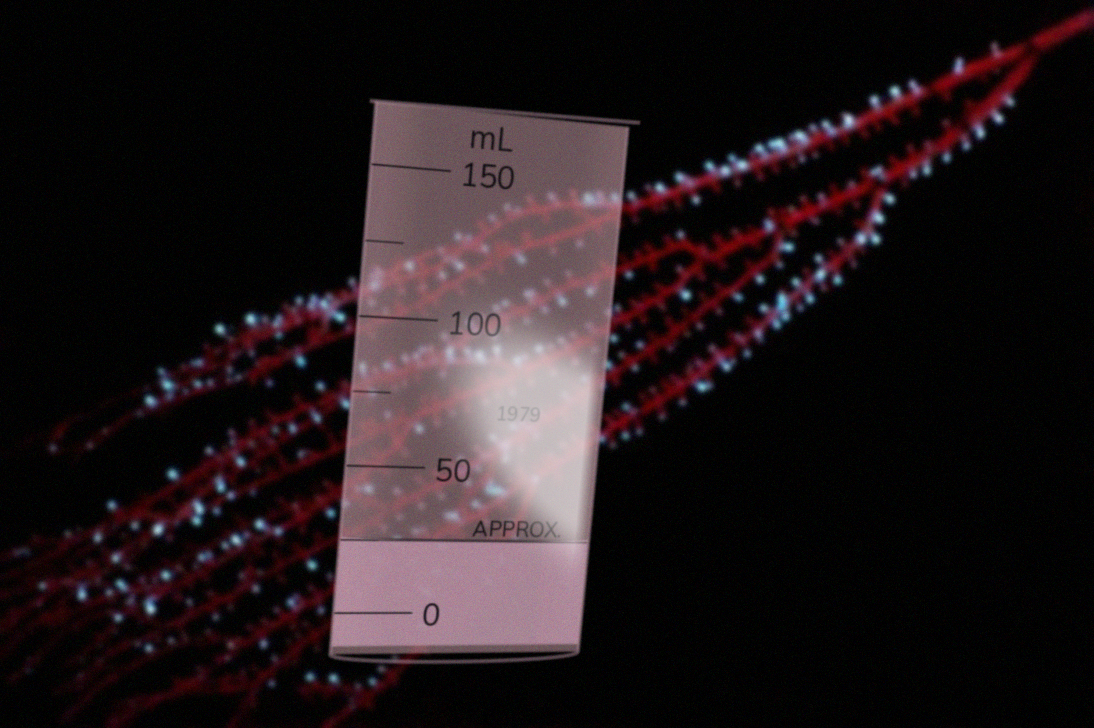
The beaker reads 25 mL
